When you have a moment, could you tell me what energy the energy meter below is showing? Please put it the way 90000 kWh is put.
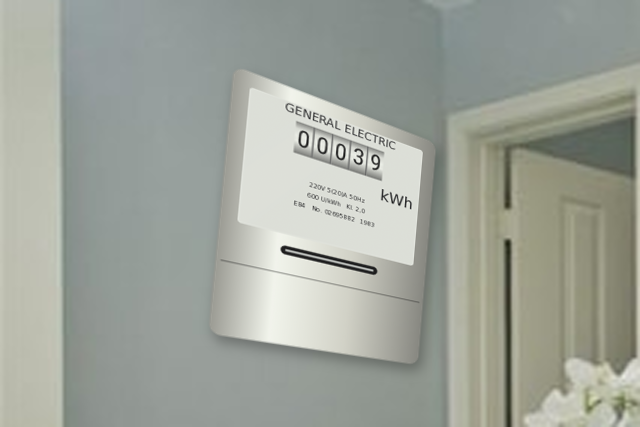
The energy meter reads 39 kWh
